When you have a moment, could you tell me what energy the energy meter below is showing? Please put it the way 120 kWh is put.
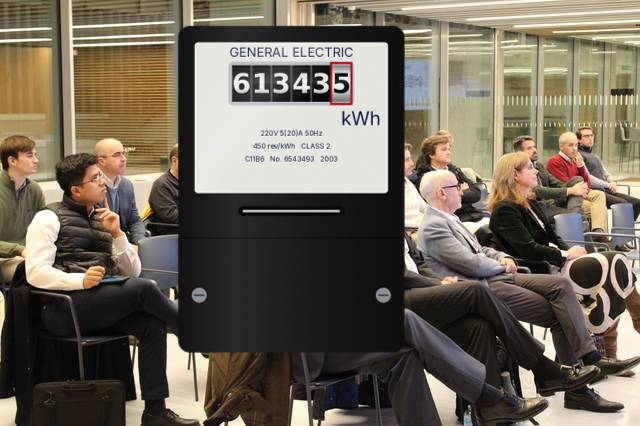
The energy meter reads 61343.5 kWh
